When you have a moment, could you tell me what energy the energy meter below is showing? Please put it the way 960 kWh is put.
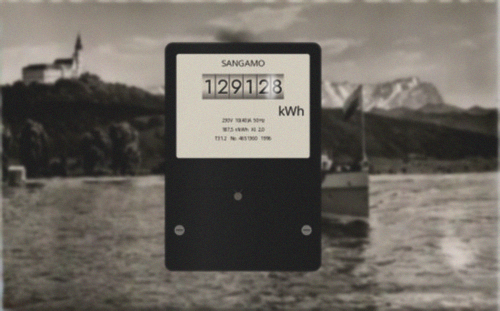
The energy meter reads 129128 kWh
